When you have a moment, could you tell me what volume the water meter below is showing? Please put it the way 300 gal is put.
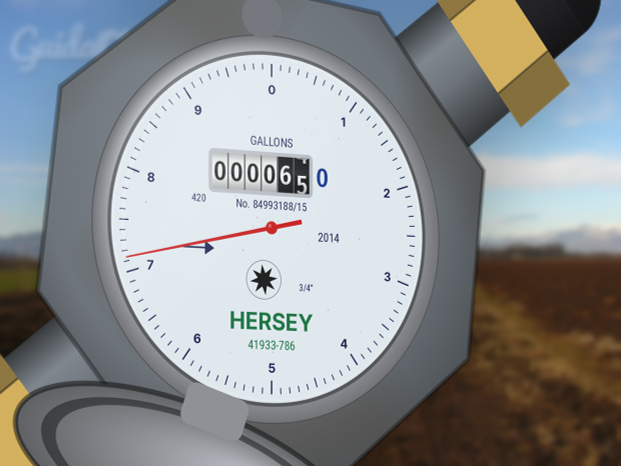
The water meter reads 647.1 gal
